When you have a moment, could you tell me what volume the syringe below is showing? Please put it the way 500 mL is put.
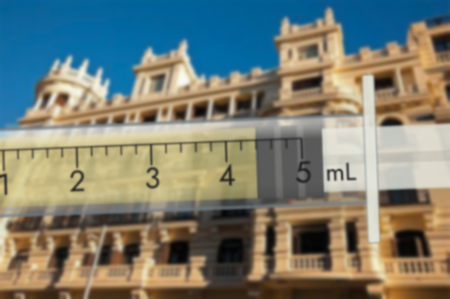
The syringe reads 4.4 mL
